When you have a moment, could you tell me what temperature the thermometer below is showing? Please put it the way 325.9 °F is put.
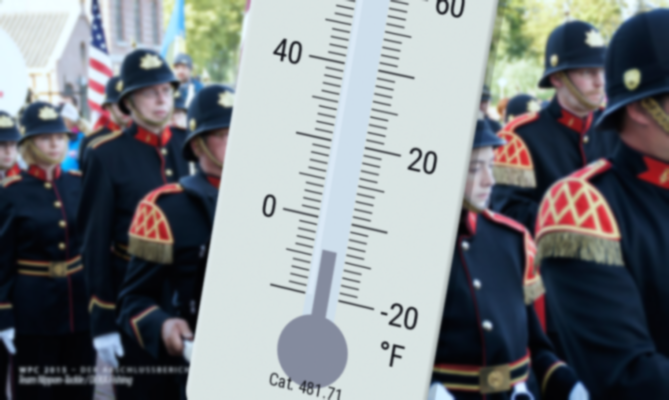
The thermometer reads -8 °F
